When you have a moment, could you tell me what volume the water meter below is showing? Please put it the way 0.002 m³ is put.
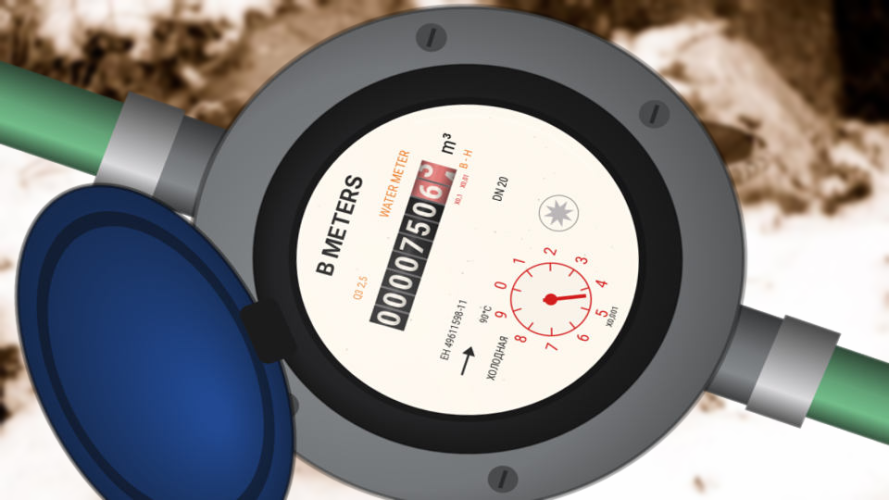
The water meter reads 750.634 m³
